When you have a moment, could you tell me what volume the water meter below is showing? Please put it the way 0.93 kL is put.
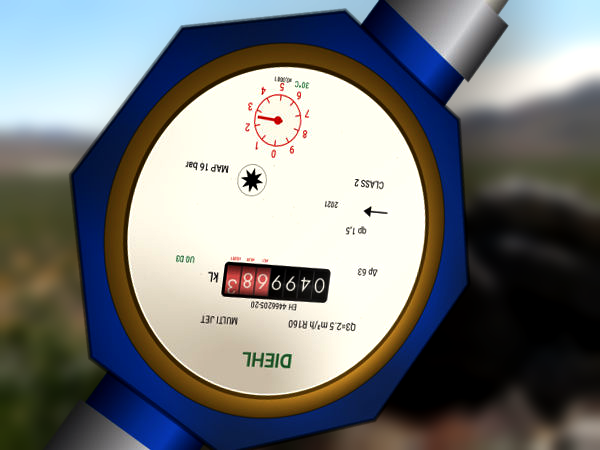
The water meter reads 499.6832 kL
